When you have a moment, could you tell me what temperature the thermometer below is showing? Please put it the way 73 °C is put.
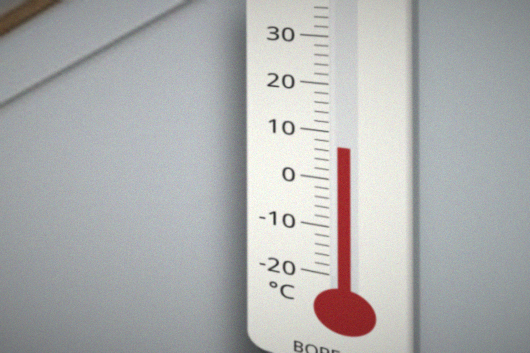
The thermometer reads 7 °C
